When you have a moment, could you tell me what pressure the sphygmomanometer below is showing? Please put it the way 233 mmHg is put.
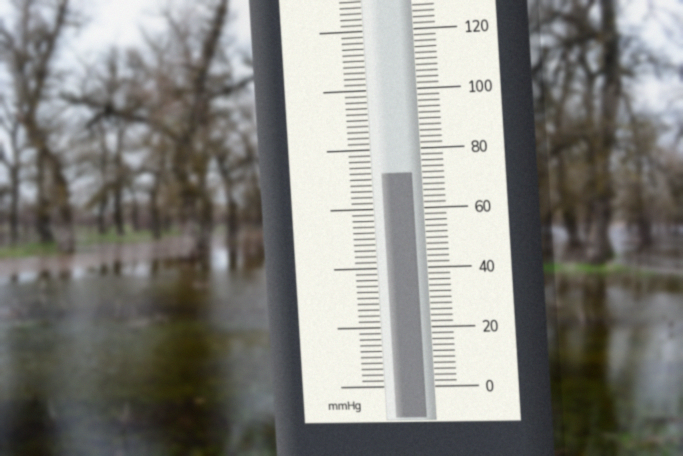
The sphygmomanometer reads 72 mmHg
